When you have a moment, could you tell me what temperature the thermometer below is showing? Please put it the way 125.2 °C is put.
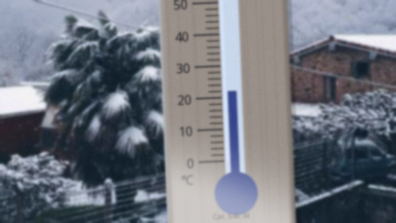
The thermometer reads 22 °C
